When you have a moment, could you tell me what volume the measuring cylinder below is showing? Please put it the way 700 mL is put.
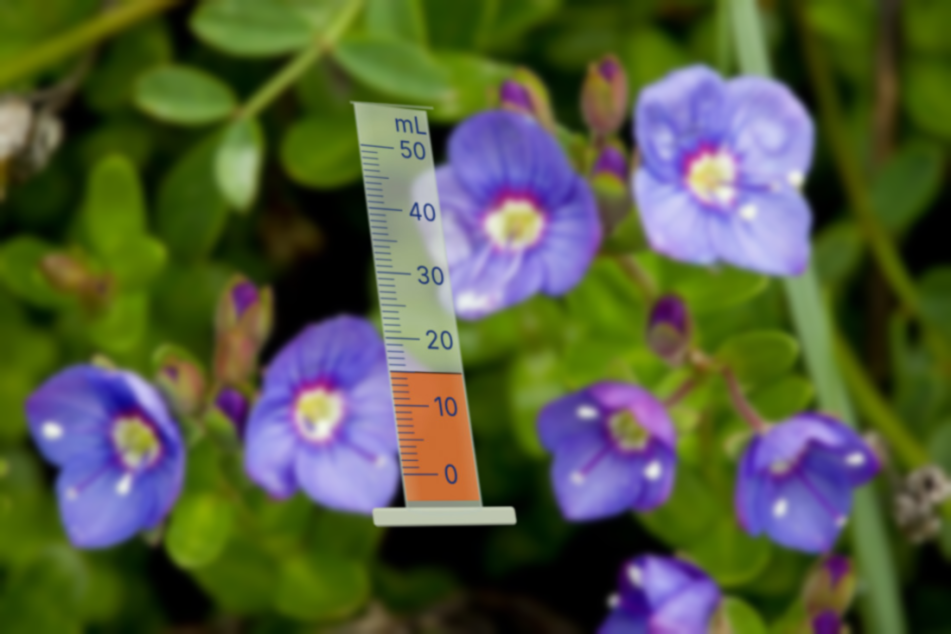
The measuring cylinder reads 15 mL
